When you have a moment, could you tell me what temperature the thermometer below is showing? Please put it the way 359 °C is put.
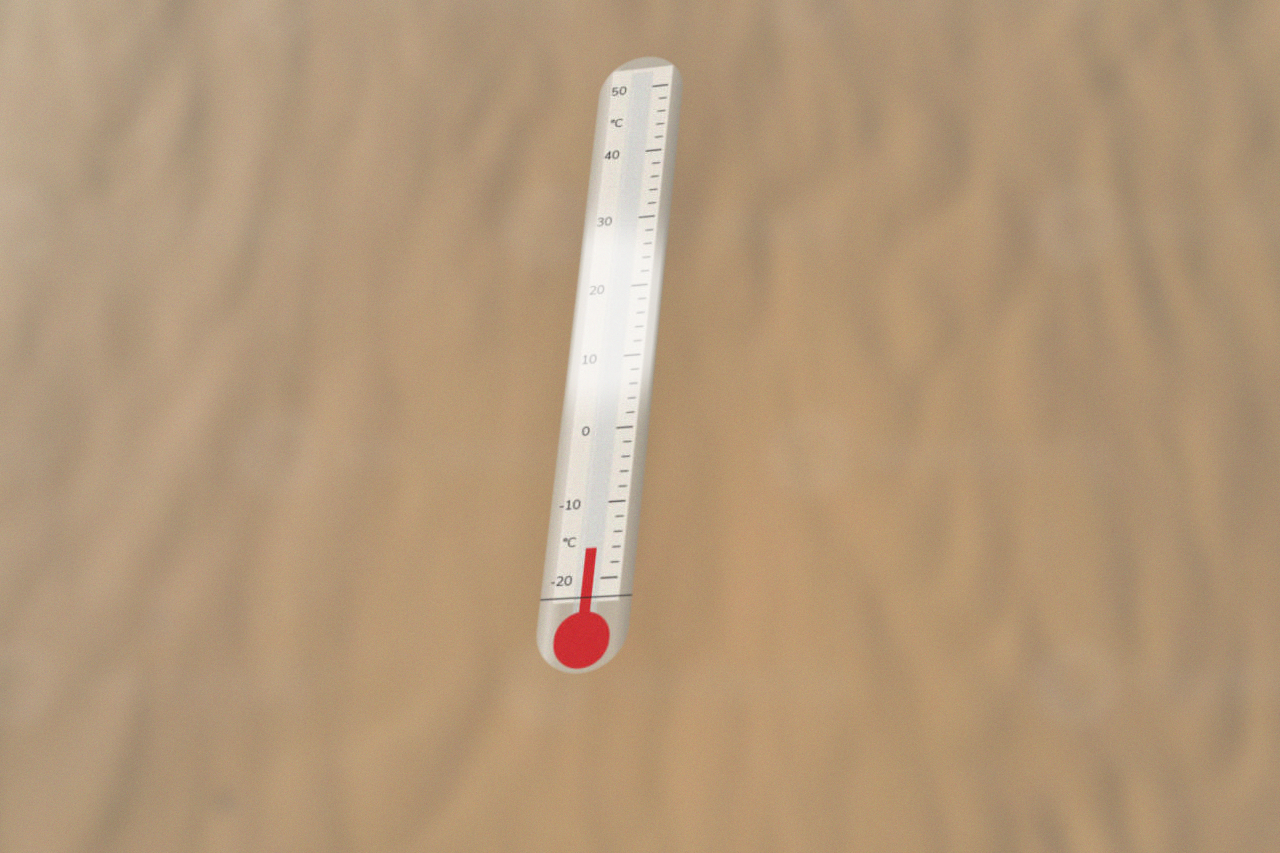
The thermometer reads -16 °C
